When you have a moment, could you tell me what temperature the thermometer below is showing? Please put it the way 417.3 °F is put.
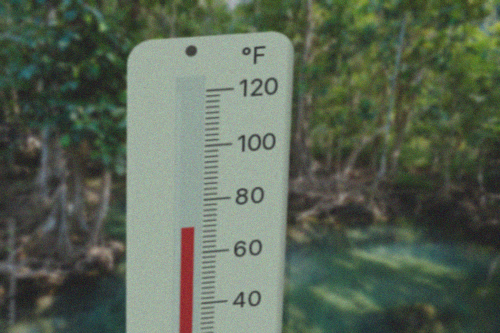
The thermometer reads 70 °F
